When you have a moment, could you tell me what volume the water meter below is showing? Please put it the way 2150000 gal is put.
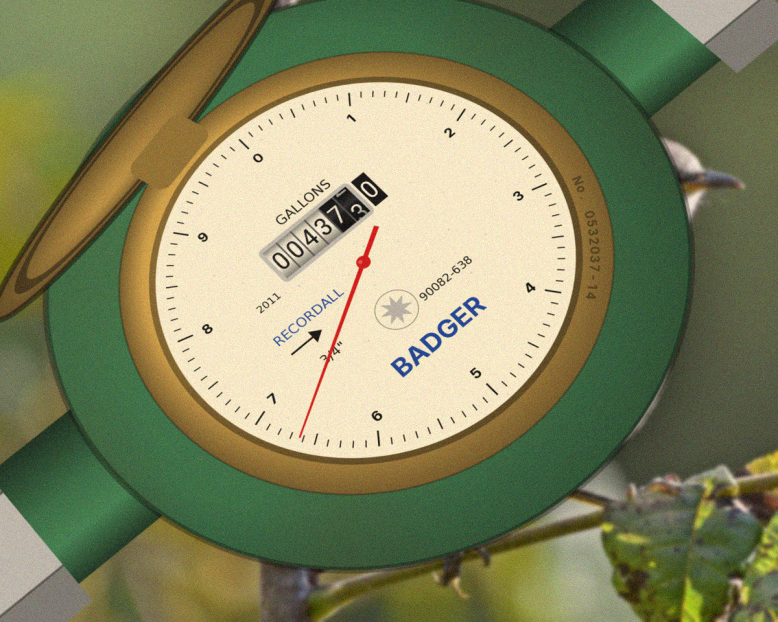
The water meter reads 43726.6 gal
